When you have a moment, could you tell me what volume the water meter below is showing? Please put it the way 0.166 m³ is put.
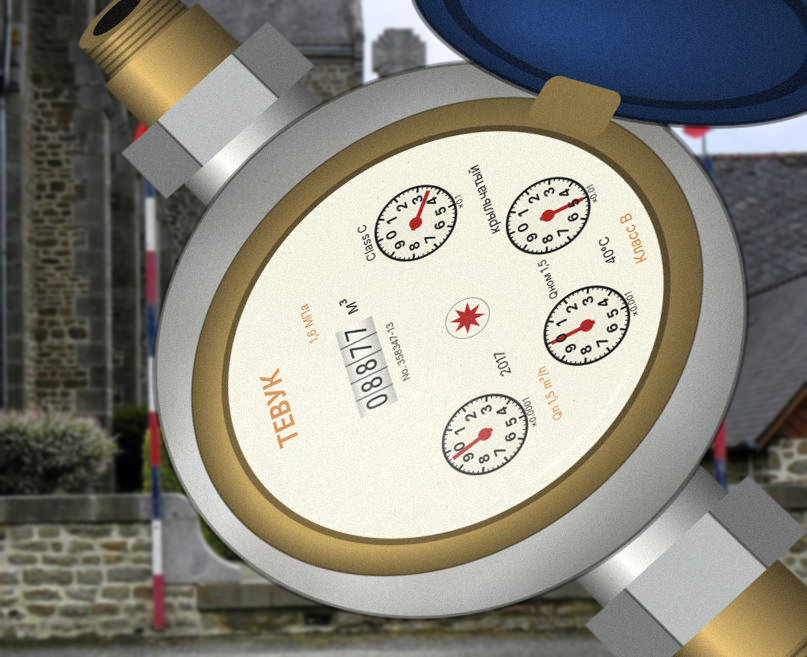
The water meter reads 8877.3499 m³
